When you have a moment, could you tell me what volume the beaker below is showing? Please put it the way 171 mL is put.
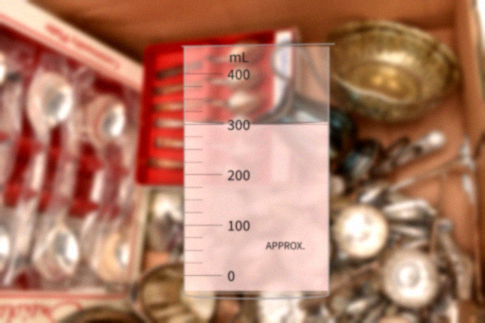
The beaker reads 300 mL
